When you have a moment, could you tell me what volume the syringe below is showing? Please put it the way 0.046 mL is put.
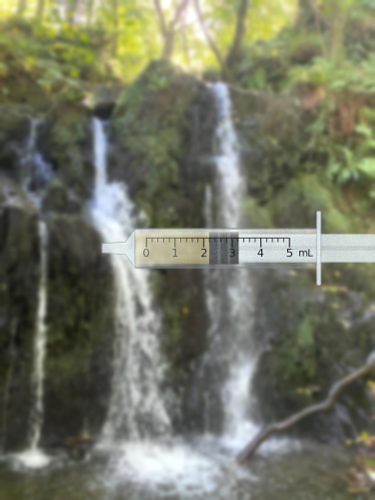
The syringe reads 2.2 mL
